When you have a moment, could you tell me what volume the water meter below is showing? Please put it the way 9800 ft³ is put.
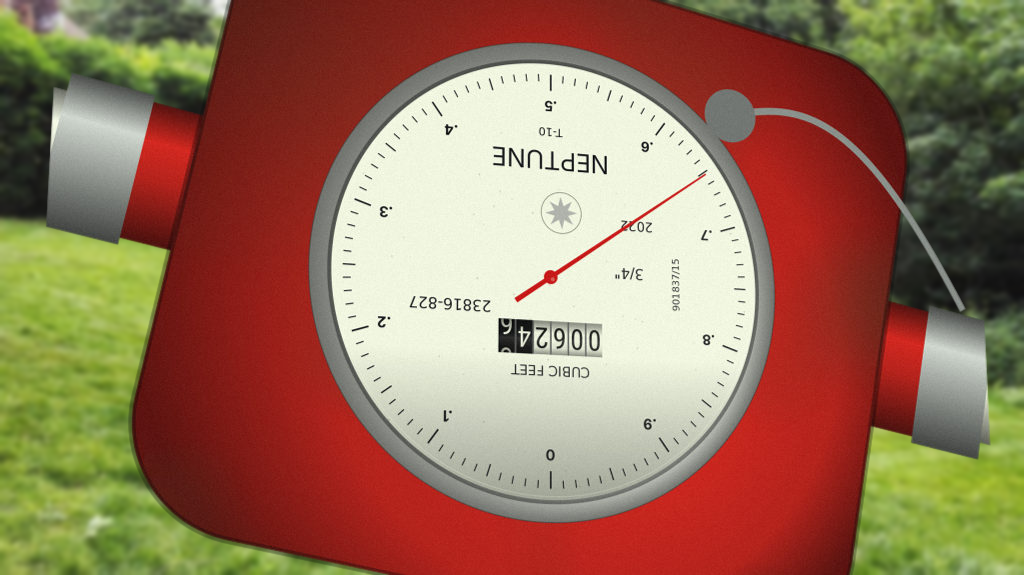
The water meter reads 6245.65 ft³
